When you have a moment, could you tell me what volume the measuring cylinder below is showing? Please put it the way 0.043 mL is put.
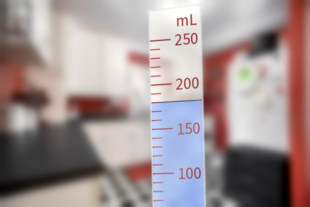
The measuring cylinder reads 180 mL
